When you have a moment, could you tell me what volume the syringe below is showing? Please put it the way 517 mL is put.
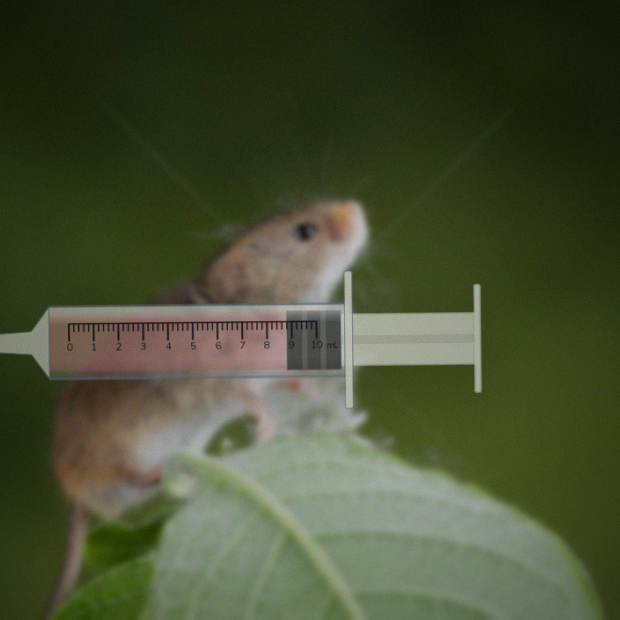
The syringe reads 8.8 mL
